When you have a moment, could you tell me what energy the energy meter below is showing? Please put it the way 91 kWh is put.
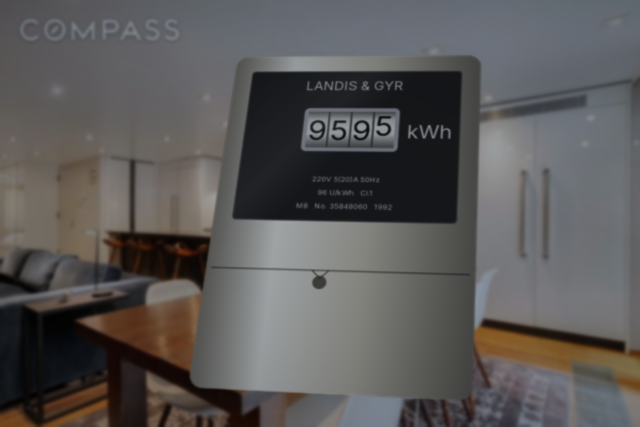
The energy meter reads 9595 kWh
